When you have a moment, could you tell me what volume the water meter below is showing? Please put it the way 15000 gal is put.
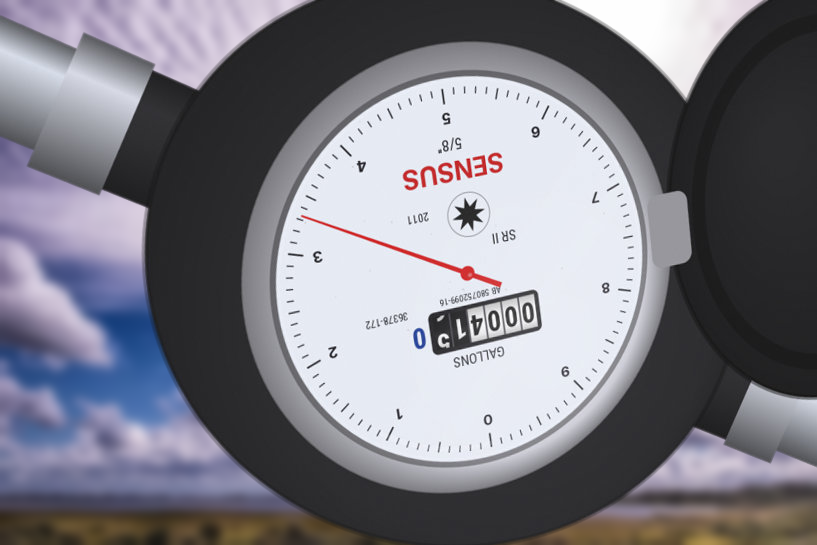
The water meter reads 4153.3 gal
